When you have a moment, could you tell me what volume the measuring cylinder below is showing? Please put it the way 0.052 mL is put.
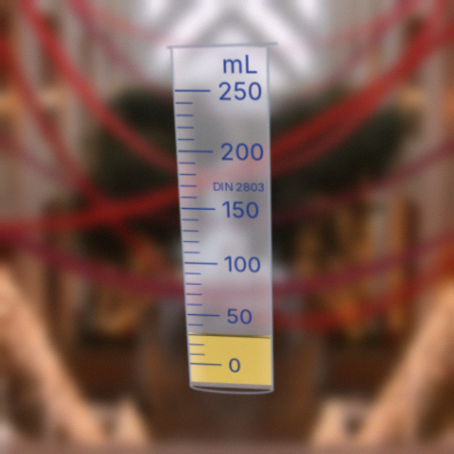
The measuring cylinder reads 30 mL
